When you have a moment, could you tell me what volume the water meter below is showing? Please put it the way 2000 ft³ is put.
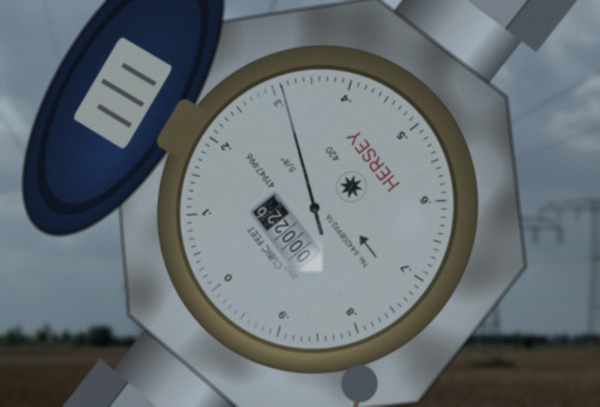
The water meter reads 226.31 ft³
